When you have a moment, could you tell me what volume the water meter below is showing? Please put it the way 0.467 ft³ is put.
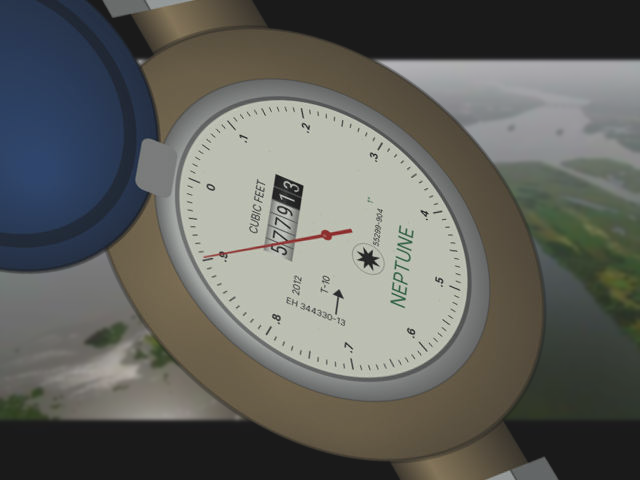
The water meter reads 577912.90 ft³
